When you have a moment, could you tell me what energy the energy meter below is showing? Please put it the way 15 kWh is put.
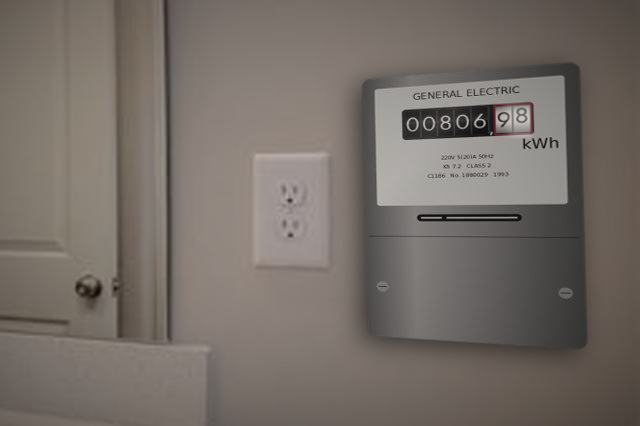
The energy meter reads 806.98 kWh
